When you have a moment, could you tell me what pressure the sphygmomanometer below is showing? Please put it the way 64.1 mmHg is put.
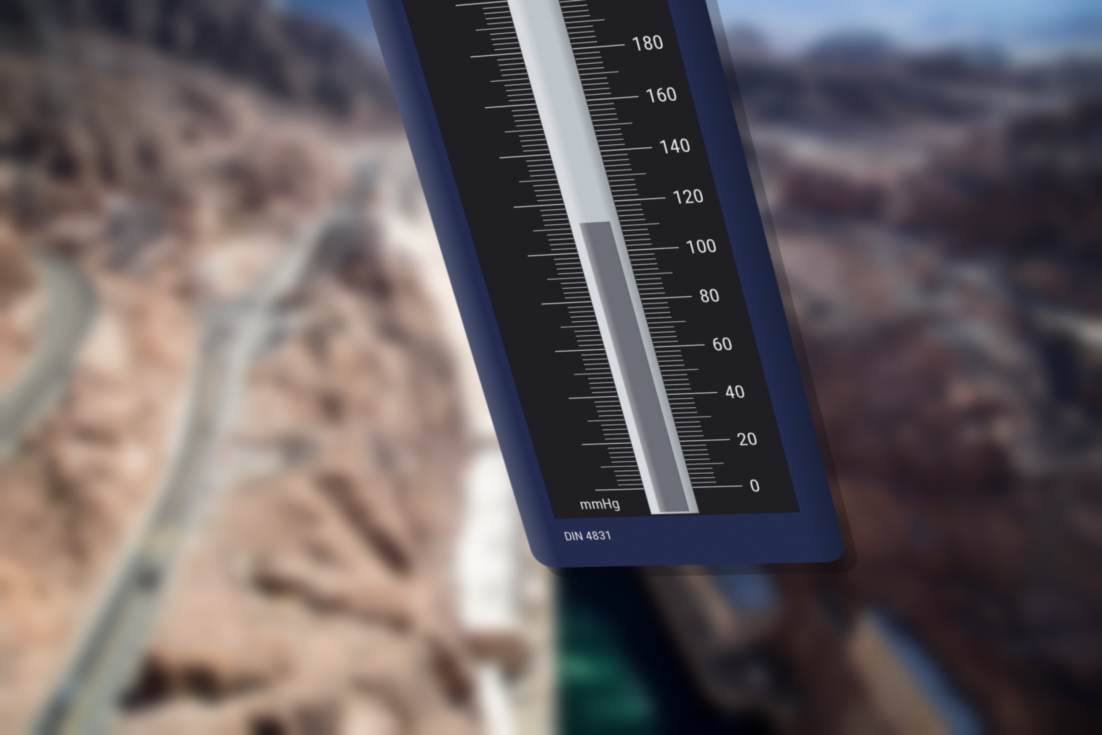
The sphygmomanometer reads 112 mmHg
